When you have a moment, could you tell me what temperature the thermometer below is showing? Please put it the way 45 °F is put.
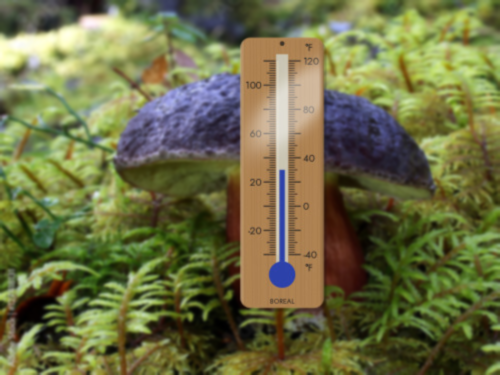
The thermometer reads 30 °F
